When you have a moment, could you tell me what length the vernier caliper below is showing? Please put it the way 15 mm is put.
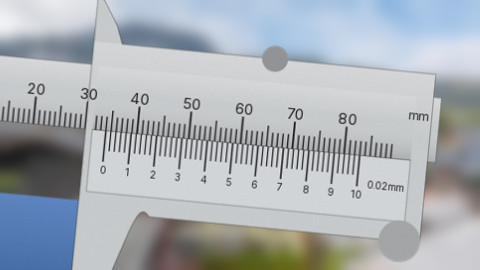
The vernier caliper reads 34.0 mm
